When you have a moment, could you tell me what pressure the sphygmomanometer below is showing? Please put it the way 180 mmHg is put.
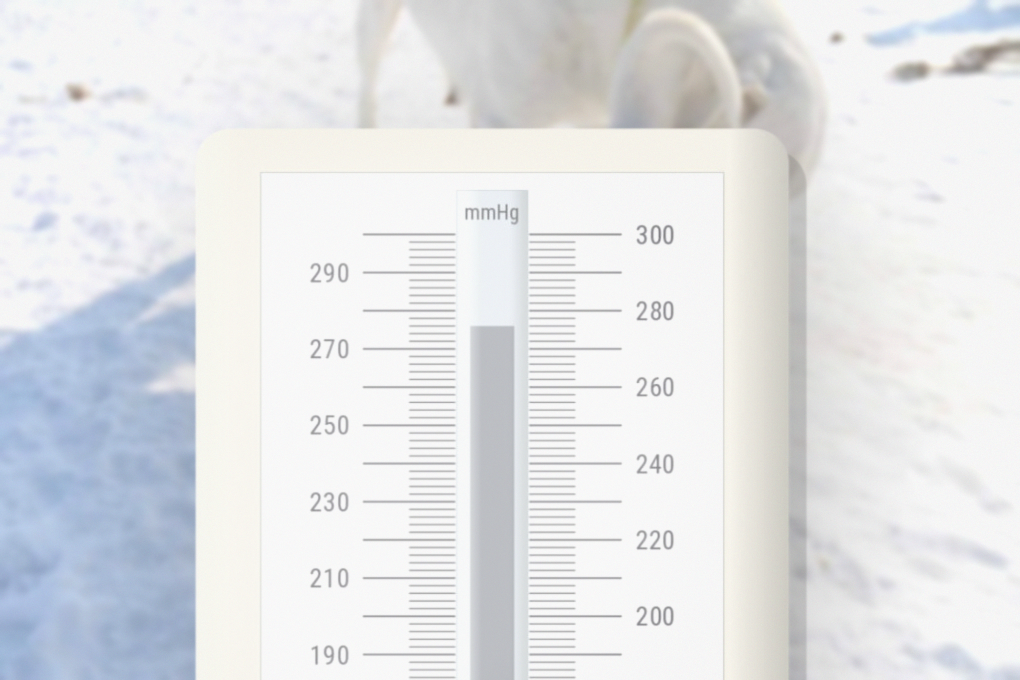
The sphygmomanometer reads 276 mmHg
